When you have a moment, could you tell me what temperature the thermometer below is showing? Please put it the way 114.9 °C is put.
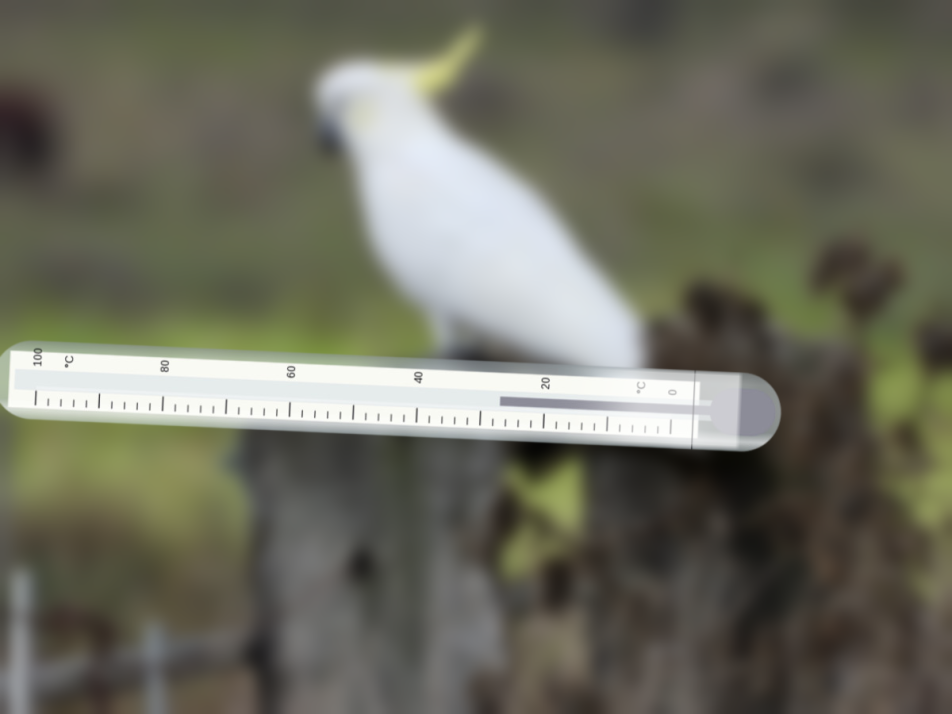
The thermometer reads 27 °C
